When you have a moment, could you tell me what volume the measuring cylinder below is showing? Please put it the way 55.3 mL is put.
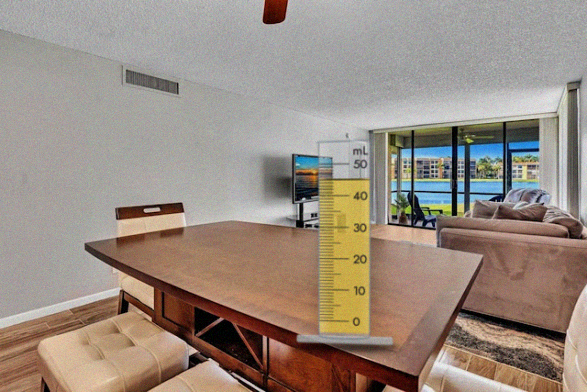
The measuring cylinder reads 45 mL
